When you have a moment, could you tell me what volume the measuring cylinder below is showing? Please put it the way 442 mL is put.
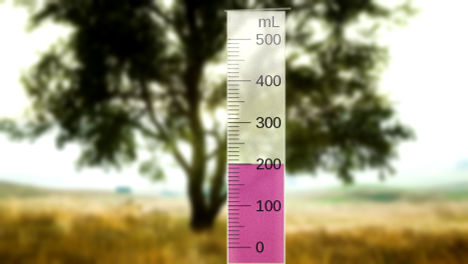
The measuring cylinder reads 200 mL
